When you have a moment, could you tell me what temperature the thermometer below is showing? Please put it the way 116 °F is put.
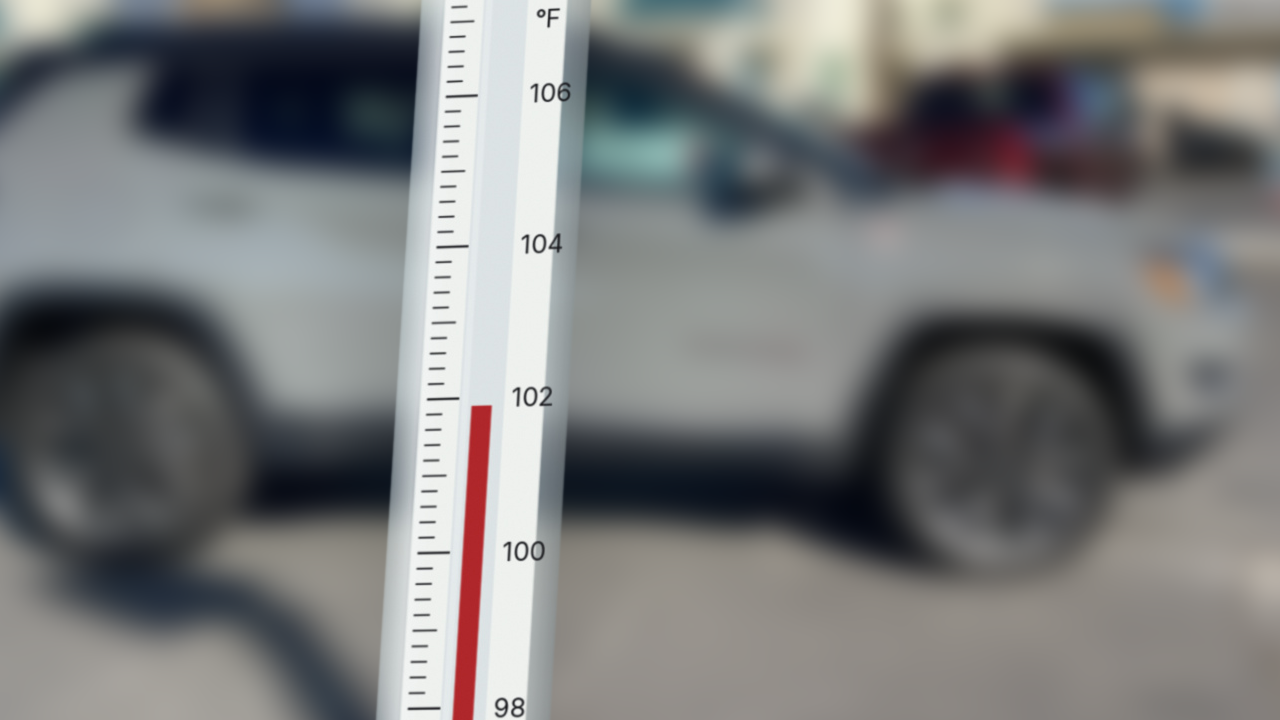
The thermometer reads 101.9 °F
